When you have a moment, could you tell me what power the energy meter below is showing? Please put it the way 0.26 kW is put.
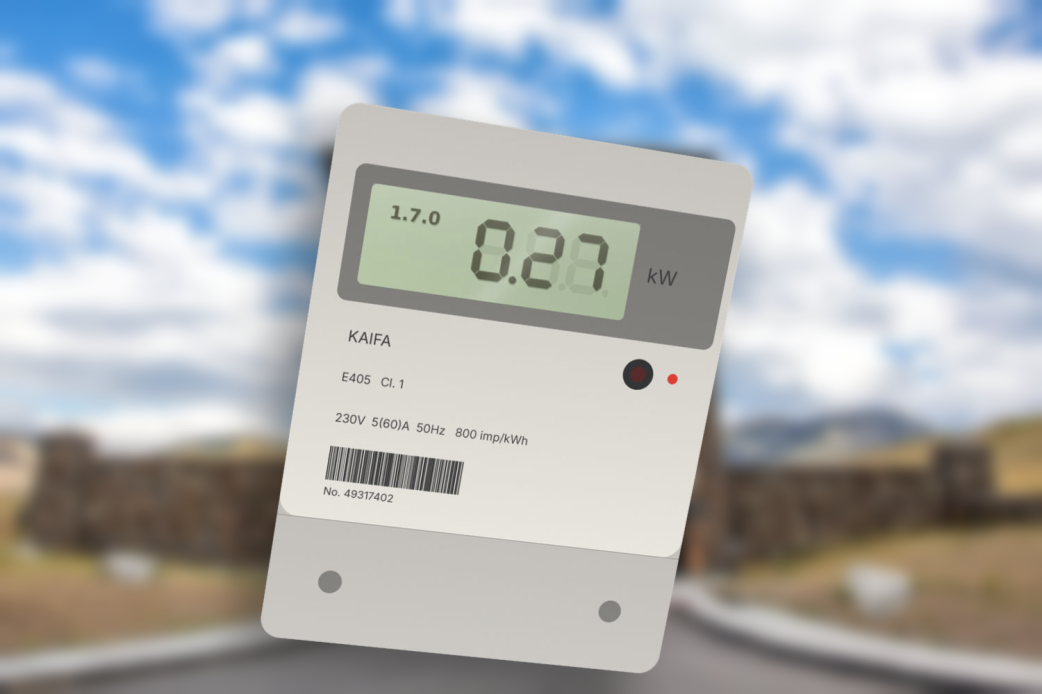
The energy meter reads 0.27 kW
